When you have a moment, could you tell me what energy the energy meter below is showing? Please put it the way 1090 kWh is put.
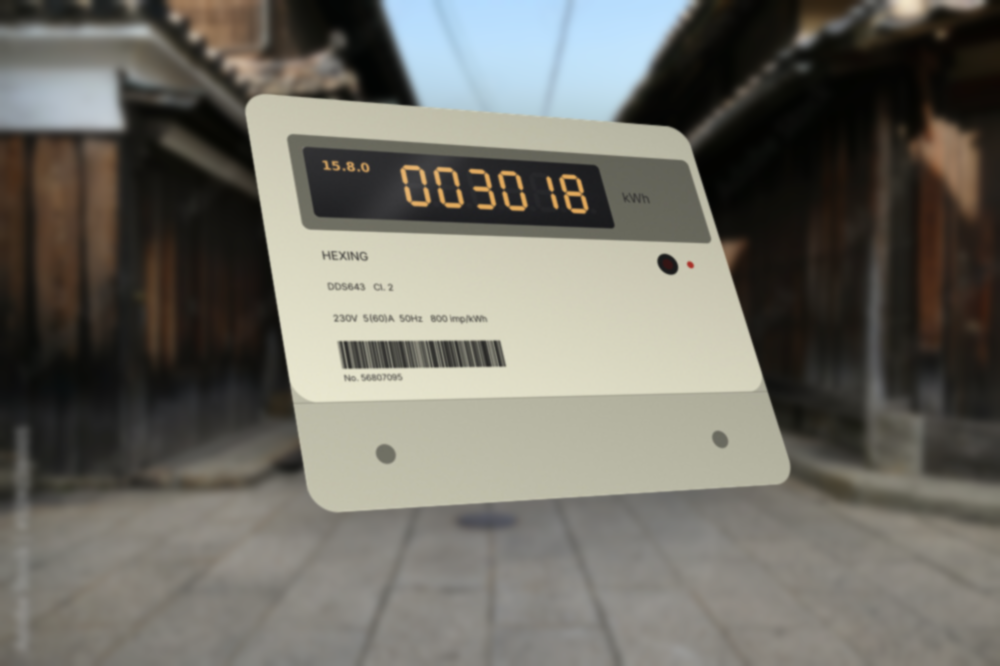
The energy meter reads 3018 kWh
